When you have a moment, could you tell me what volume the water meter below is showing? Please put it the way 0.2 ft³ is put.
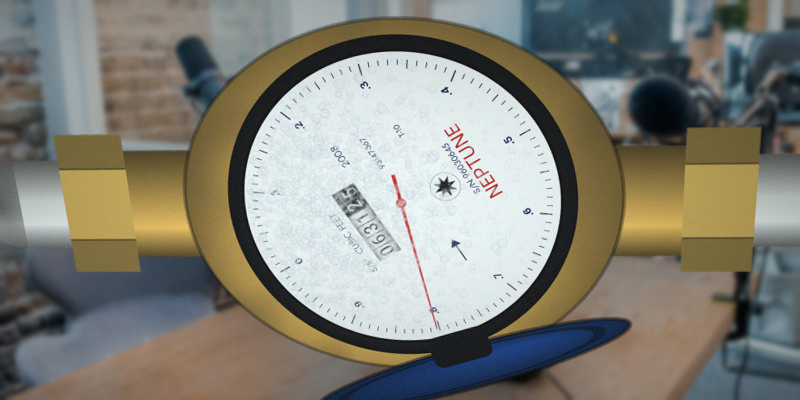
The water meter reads 63124.80 ft³
